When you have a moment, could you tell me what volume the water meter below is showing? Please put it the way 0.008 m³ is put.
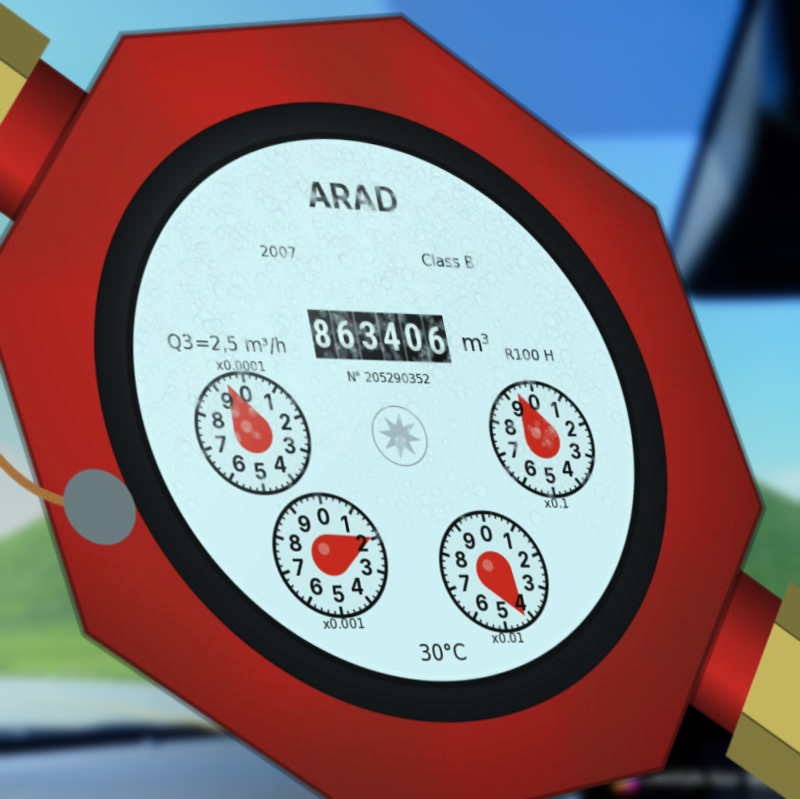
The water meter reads 863405.9419 m³
